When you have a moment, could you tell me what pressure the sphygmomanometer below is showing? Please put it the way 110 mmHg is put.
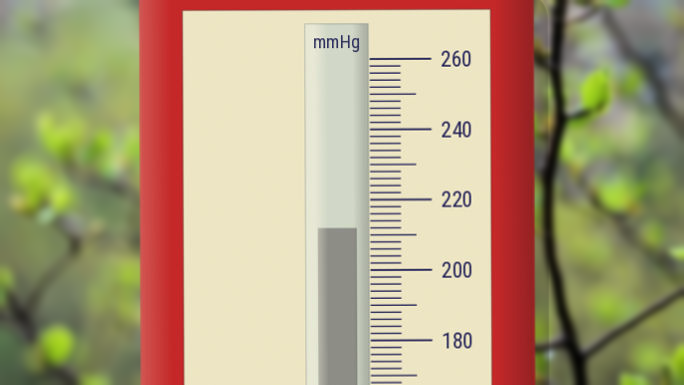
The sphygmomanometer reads 212 mmHg
